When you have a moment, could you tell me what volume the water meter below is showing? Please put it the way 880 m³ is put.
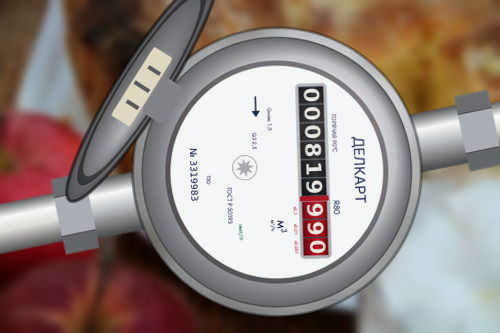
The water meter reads 819.990 m³
